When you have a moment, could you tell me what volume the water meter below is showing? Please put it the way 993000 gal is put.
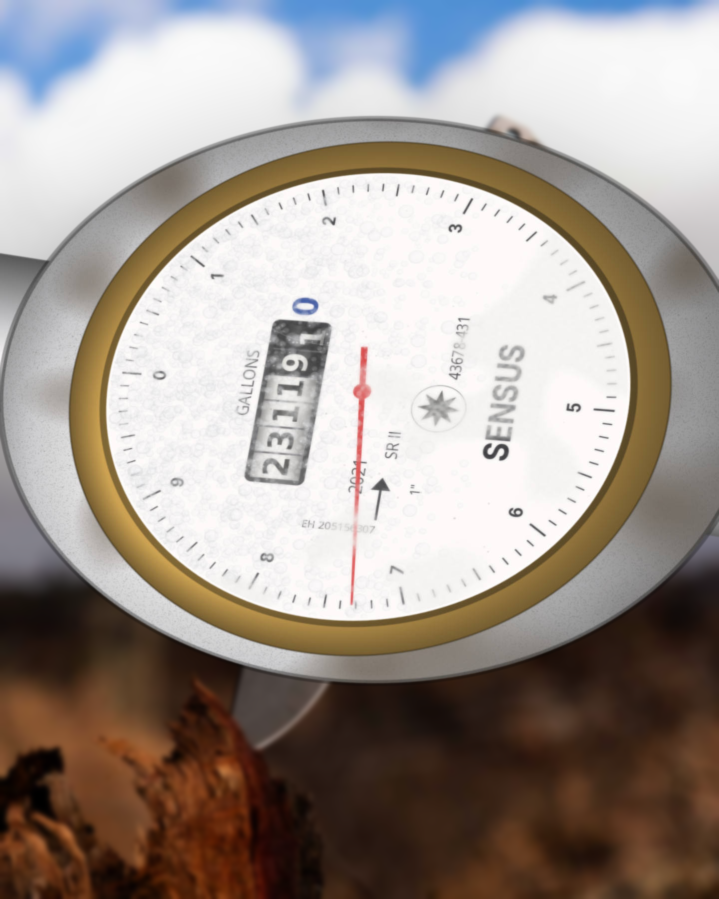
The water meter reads 2311907.3 gal
